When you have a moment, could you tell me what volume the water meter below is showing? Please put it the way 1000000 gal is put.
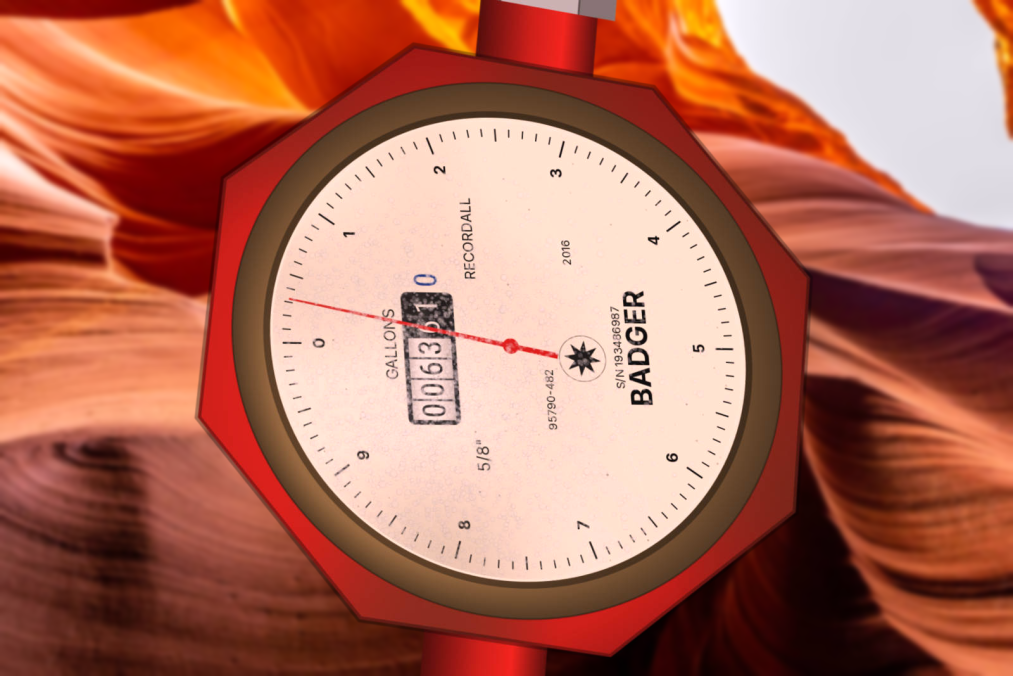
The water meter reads 63610.3 gal
